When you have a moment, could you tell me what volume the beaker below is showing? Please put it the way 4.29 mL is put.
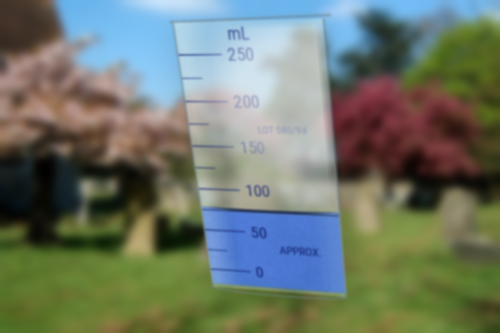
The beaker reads 75 mL
